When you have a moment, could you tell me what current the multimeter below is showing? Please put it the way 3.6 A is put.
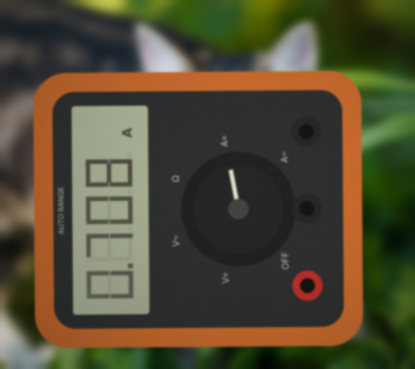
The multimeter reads 0.708 A
